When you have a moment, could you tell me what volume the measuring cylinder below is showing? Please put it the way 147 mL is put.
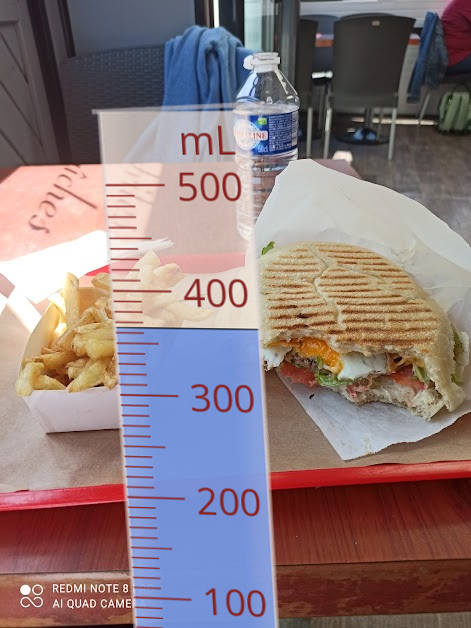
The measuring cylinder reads 365 mL
